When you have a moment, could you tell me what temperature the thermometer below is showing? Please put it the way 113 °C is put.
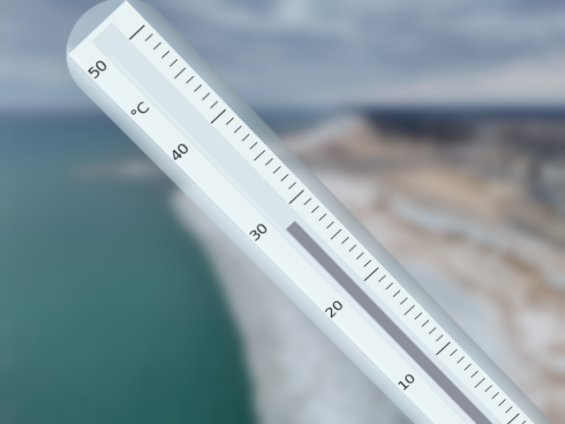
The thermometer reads 28.5 °C
